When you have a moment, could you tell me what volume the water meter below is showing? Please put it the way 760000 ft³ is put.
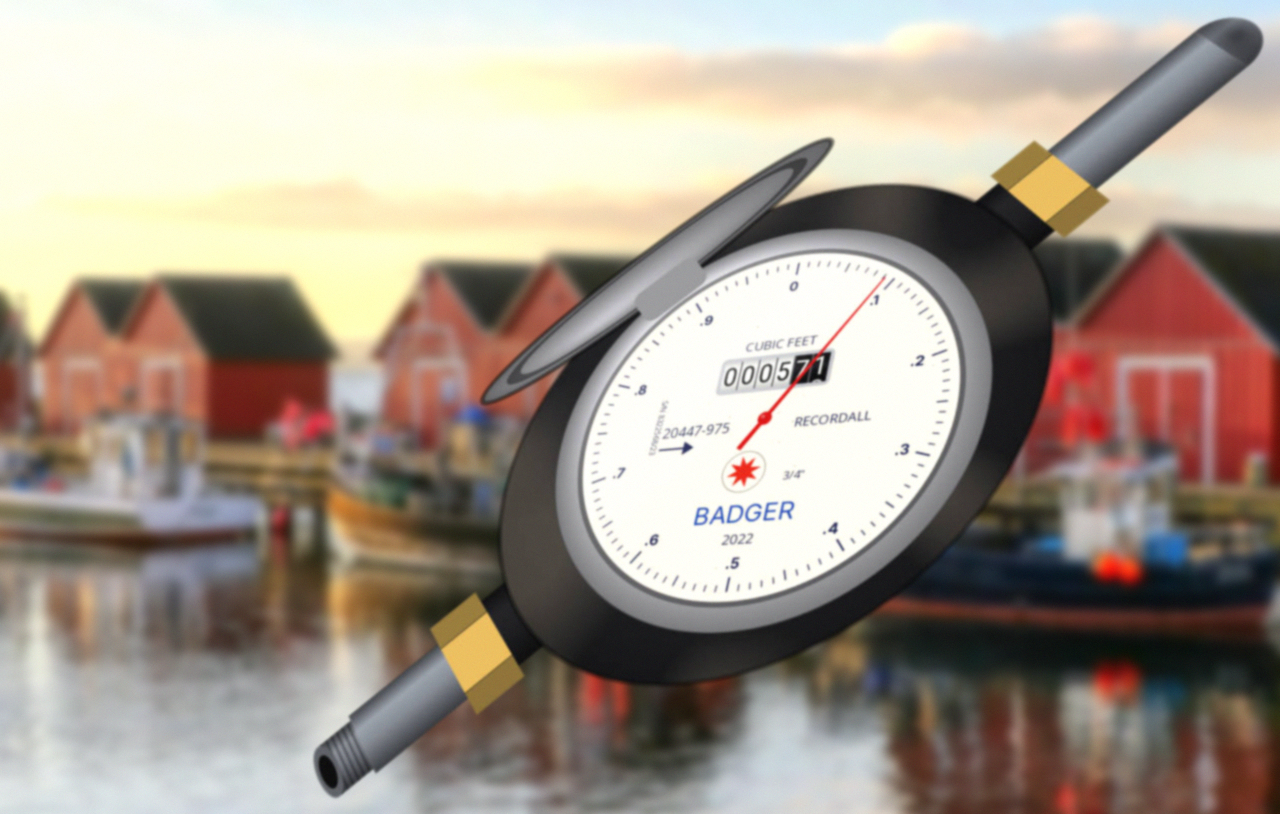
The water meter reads 571.09 ft³
